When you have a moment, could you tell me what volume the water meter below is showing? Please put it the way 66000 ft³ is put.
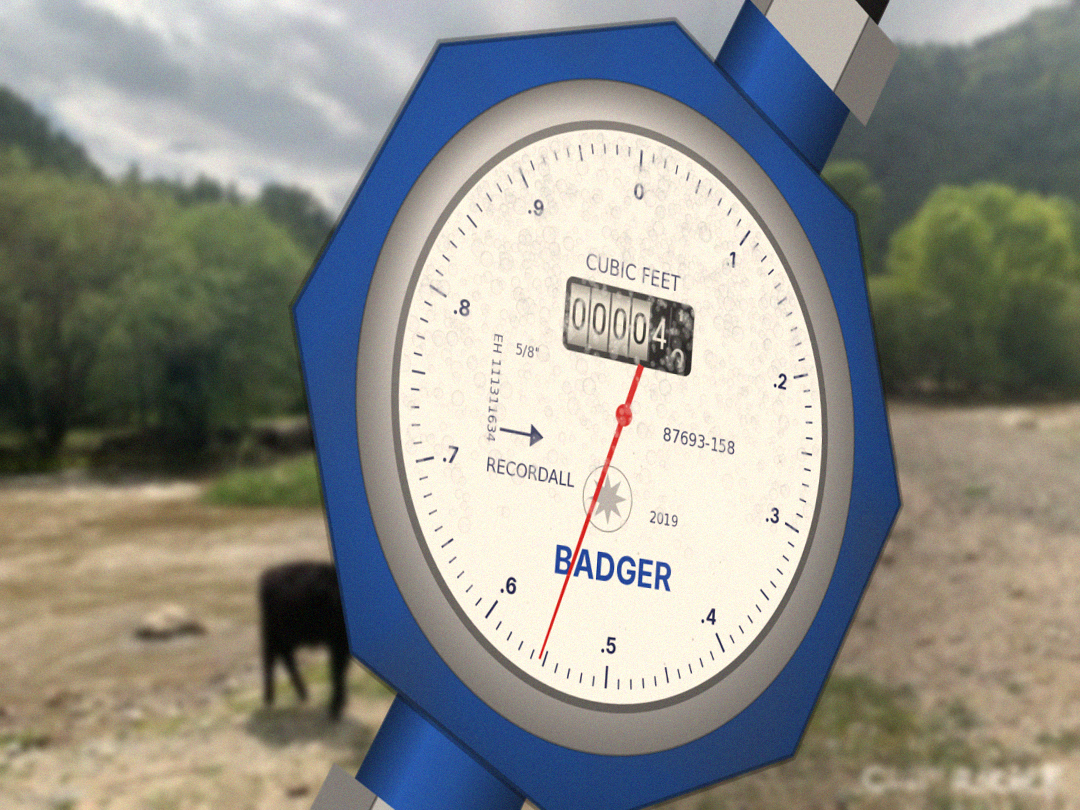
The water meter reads 41.55 ft³
